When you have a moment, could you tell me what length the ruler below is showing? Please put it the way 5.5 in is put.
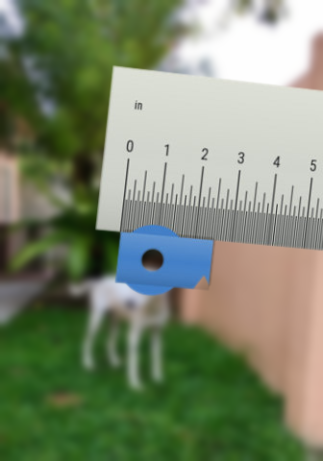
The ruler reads 2.5 in
